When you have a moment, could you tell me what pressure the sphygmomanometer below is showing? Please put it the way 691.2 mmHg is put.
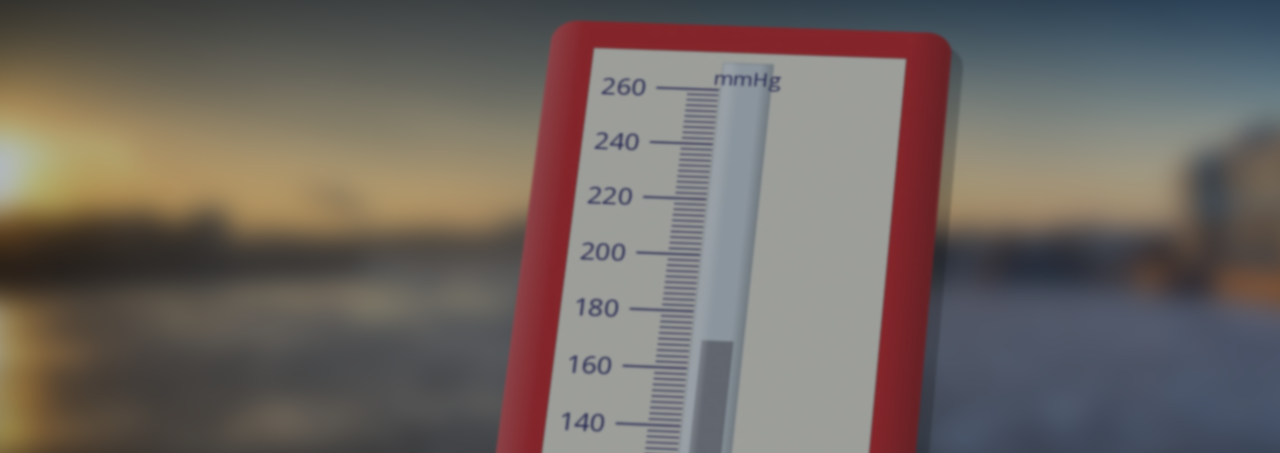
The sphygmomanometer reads 170 mmHg
